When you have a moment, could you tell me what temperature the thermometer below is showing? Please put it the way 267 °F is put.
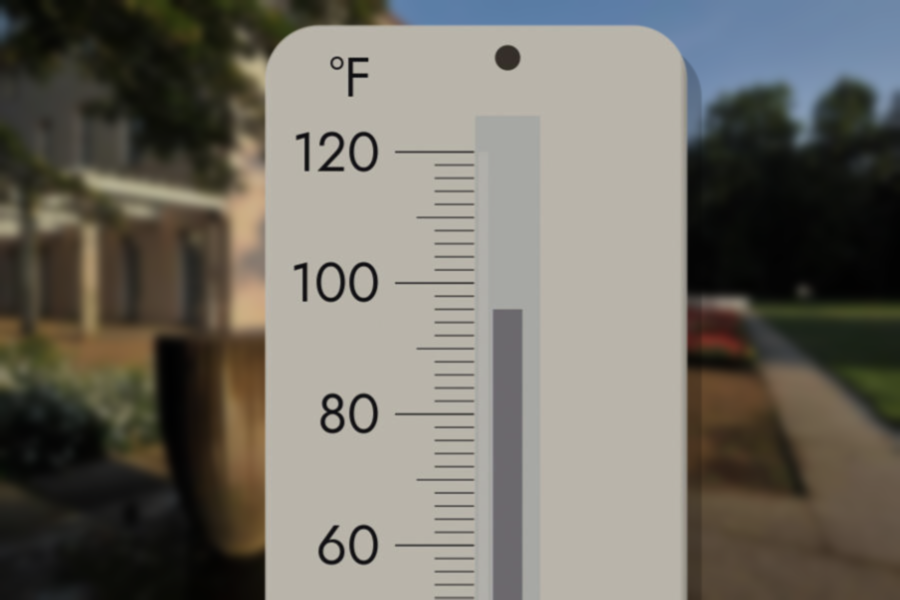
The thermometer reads 96 °F
